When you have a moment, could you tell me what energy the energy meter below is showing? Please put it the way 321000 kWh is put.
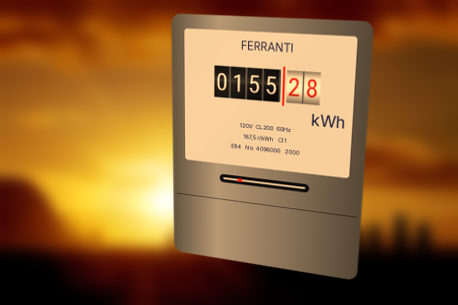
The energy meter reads 155.28 kWh
